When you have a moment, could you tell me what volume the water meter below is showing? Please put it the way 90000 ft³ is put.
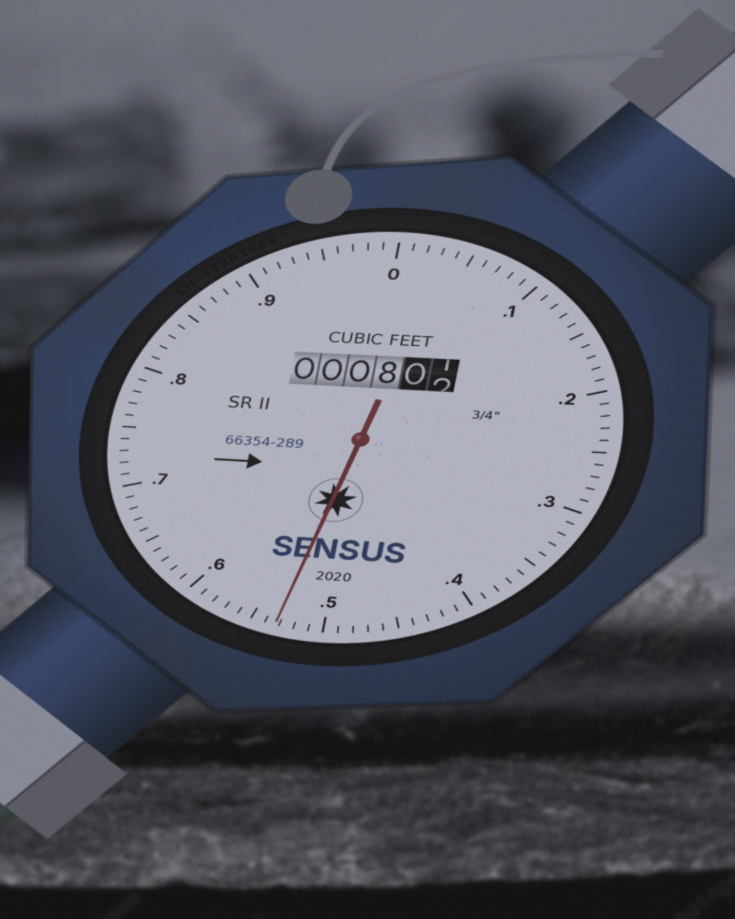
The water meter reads 801.53 ft³
